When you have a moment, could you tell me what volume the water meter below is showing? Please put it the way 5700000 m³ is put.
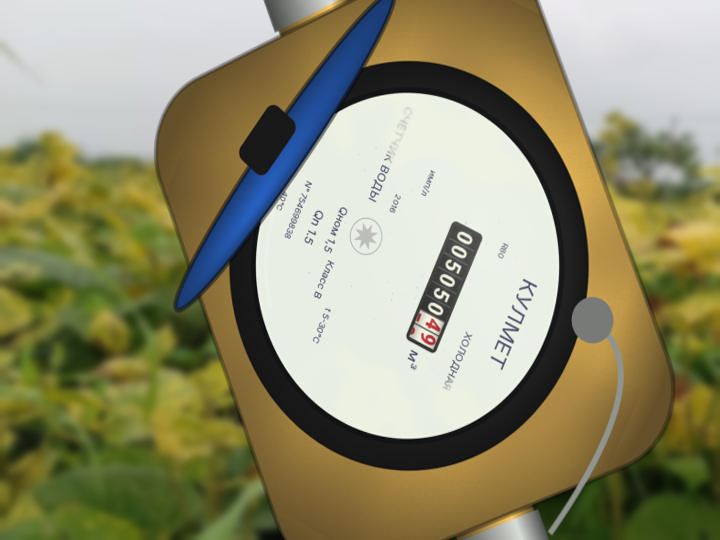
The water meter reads 5050.49 m³
